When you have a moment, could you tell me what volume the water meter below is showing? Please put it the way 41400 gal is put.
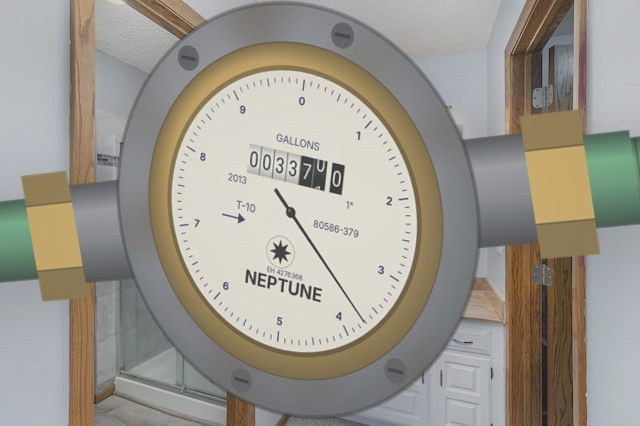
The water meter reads 33703.7 gal
